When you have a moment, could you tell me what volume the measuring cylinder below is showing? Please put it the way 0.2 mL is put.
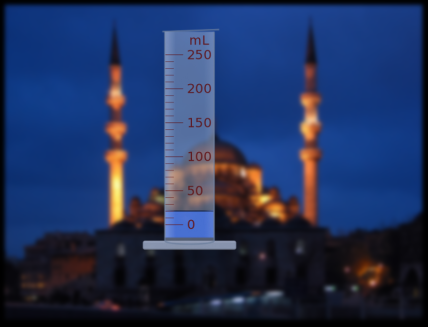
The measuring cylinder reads 20 mL
